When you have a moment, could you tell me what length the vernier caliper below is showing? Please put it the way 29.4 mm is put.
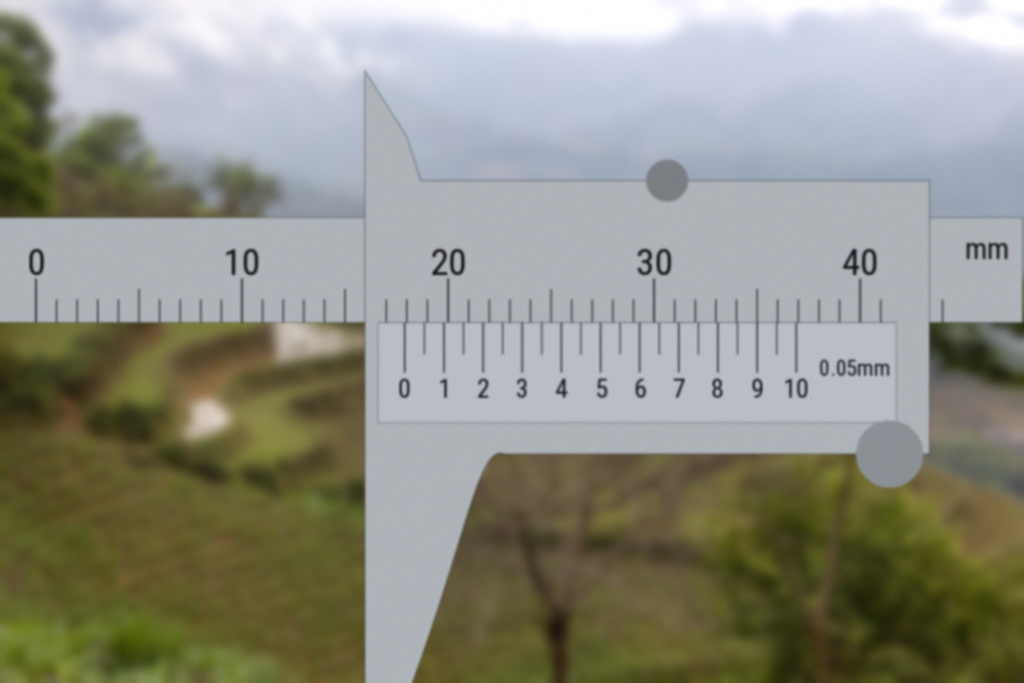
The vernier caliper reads 17.9 mm
